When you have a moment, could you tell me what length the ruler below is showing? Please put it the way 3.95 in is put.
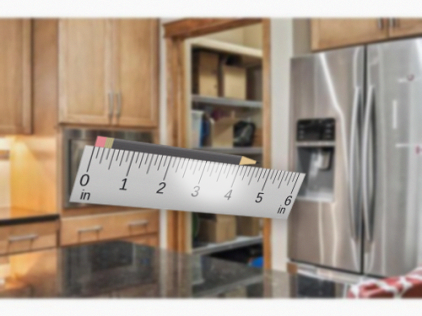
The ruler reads 4.625 in
